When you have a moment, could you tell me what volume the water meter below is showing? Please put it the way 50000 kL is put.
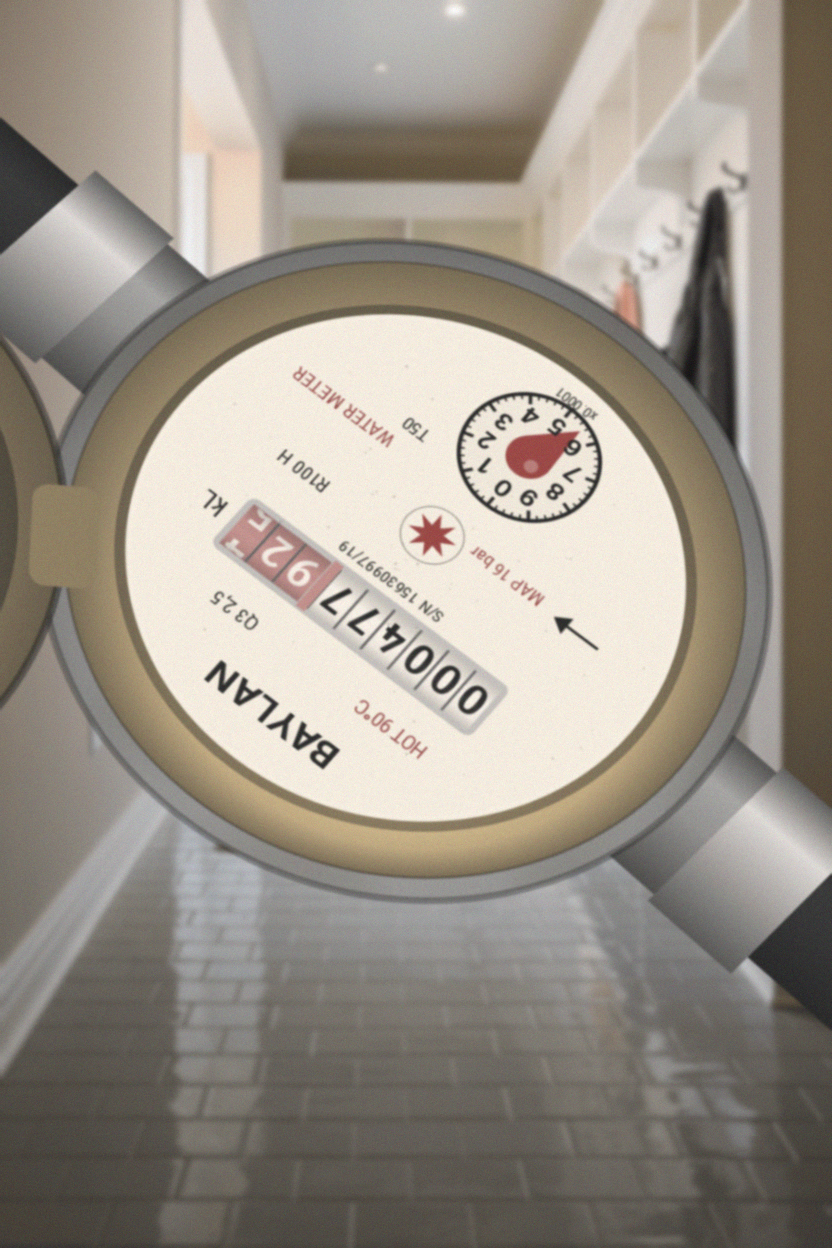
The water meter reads 477.9245 kL
